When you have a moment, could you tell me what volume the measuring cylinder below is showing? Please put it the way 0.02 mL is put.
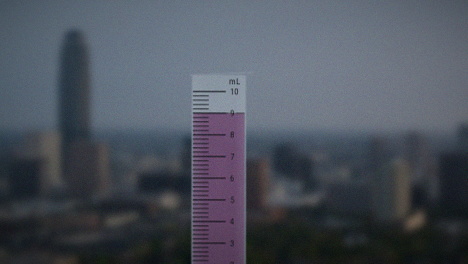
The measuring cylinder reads 9 mL
